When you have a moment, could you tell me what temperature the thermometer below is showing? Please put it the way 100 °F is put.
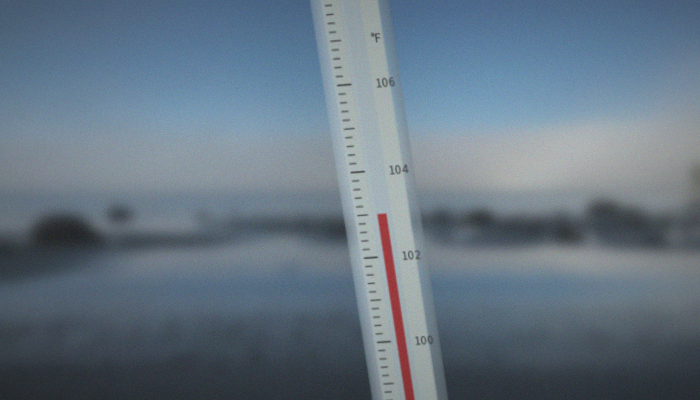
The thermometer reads 103 °F
